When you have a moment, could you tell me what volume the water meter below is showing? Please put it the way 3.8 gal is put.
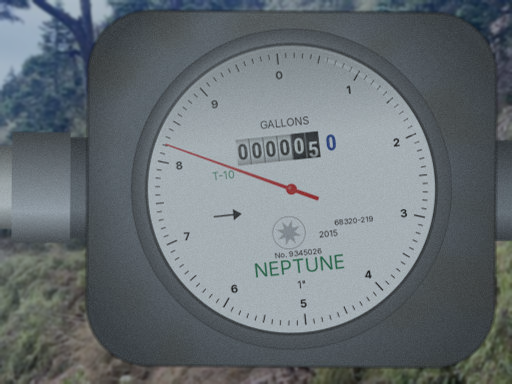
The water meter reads 48.2 gal
